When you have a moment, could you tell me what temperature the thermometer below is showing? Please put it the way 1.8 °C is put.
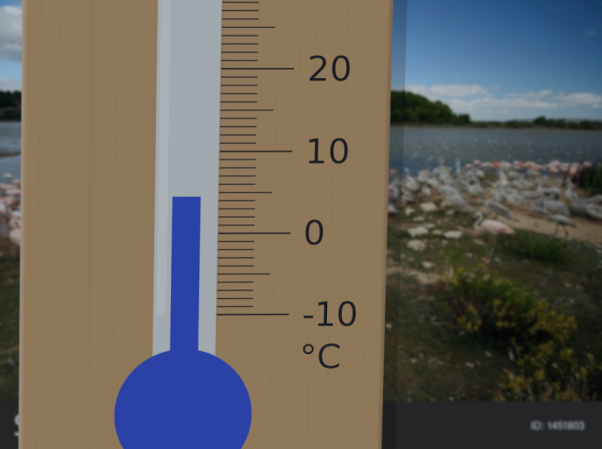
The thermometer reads 4.5 °C
